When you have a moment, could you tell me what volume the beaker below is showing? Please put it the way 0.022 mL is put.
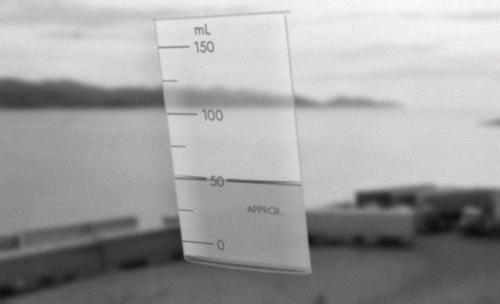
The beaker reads 50 mL
